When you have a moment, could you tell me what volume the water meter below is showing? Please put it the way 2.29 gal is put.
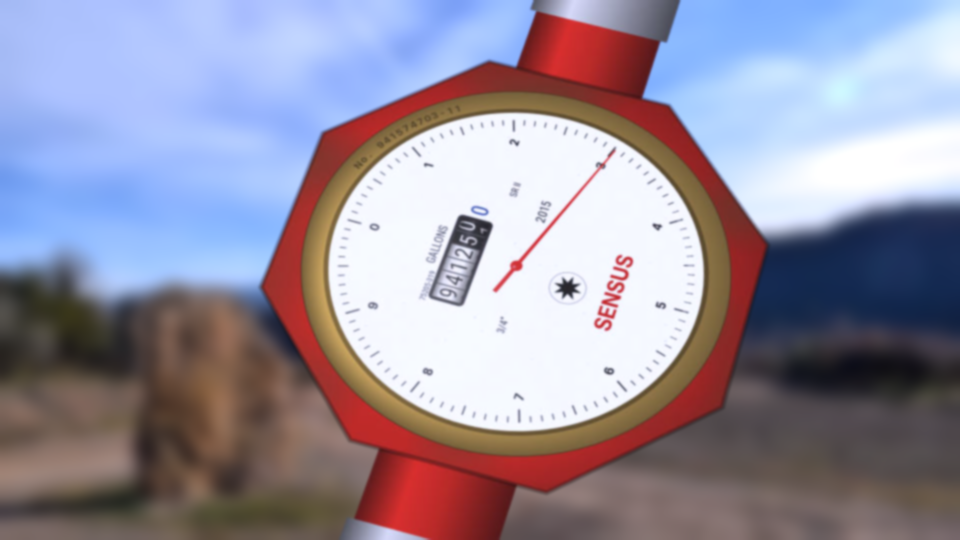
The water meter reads 9412503.0 gal
